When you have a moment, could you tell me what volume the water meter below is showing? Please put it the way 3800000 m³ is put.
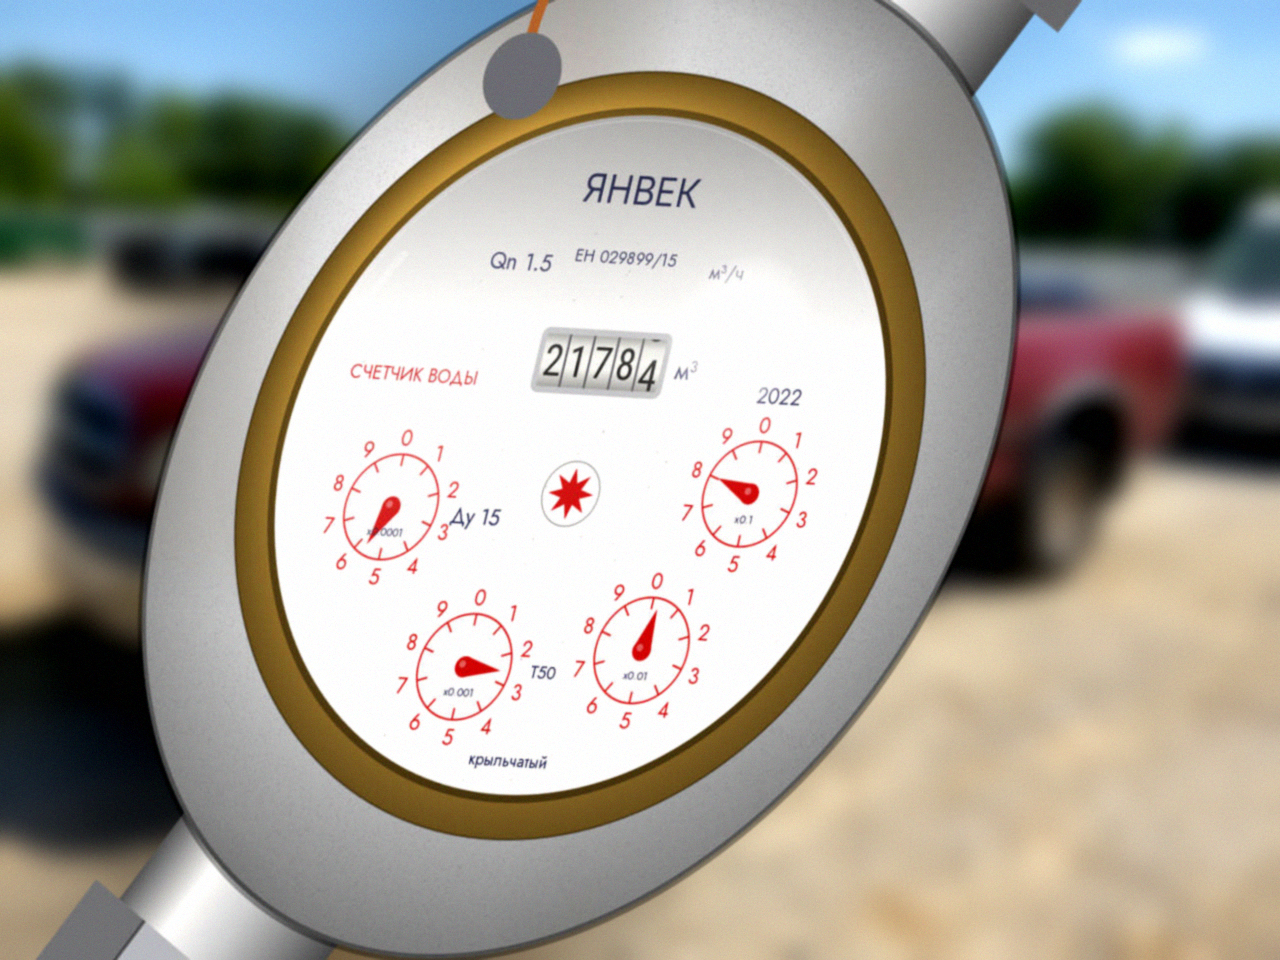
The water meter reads 21783.8025 m³
